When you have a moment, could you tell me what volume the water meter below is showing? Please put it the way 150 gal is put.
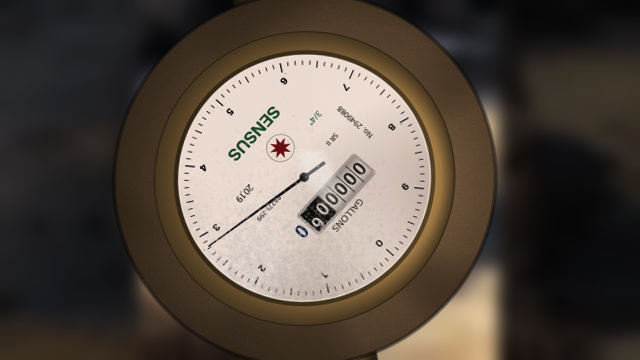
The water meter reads 62.8 gal
